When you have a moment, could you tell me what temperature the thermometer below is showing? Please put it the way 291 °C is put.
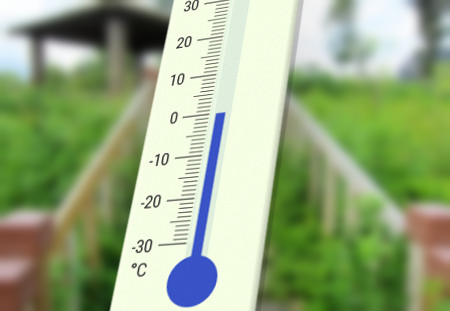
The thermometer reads 0 °C
